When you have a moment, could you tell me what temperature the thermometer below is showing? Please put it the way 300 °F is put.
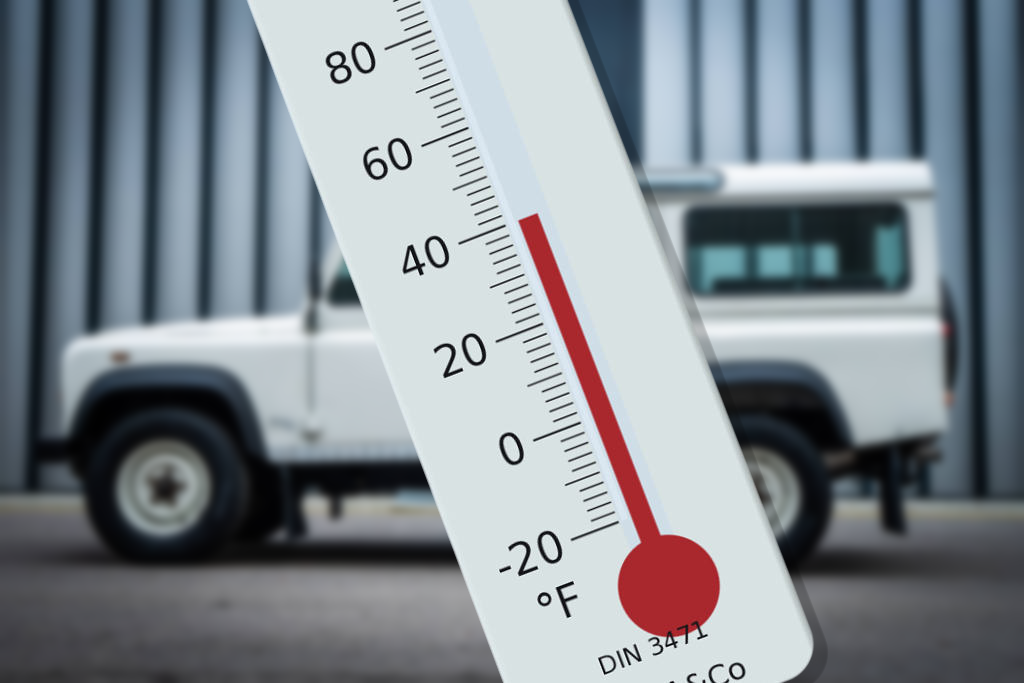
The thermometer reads 40 °F
